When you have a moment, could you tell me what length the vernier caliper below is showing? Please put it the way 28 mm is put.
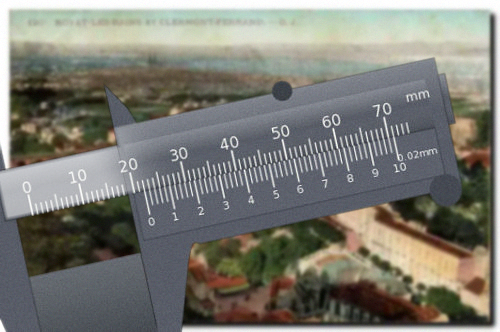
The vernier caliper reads 22.0 mm
